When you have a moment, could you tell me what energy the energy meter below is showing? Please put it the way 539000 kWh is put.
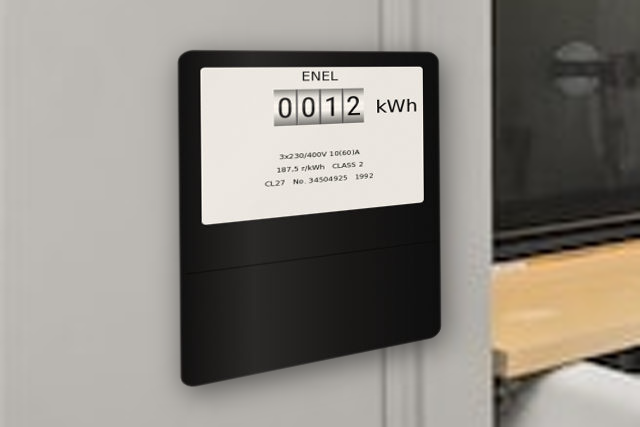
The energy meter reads 12 kWh
